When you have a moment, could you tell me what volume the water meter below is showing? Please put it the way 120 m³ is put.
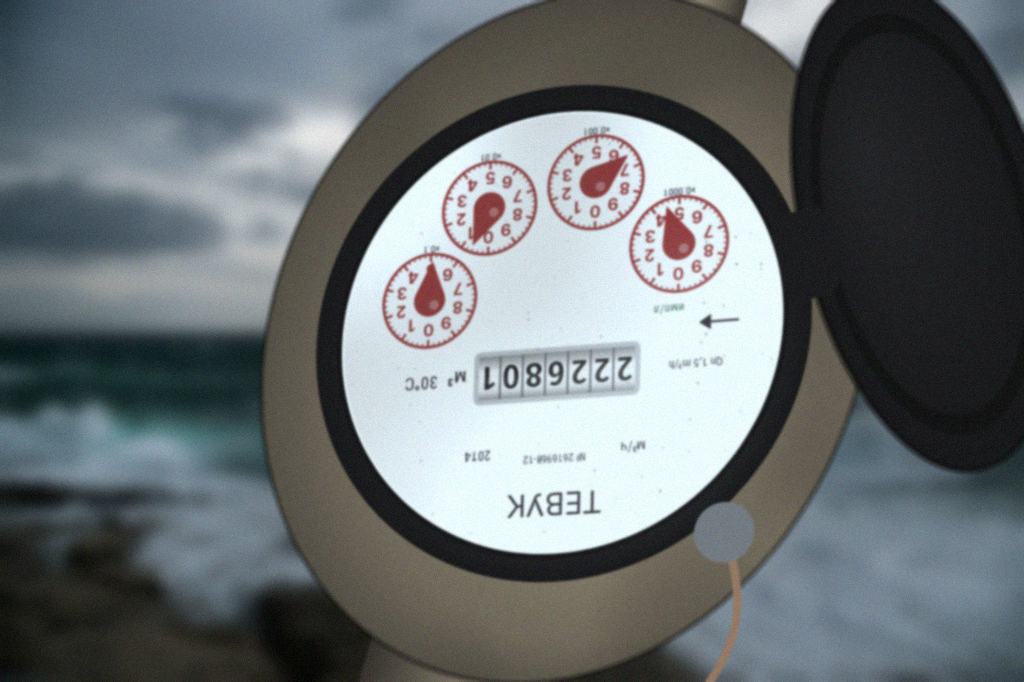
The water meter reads 2226801.5064 m³
